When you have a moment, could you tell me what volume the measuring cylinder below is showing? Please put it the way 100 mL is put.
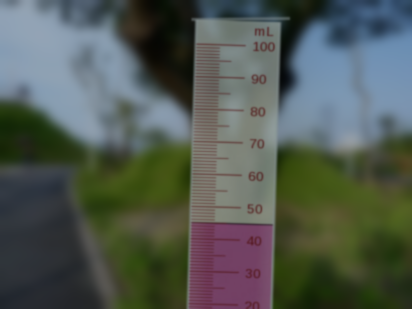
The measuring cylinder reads 45 mL
